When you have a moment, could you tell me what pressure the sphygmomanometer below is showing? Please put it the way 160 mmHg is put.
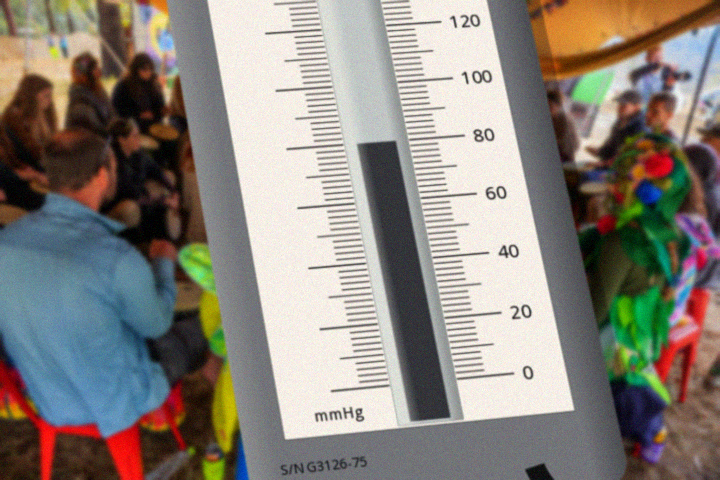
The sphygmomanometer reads 80 mmHg
